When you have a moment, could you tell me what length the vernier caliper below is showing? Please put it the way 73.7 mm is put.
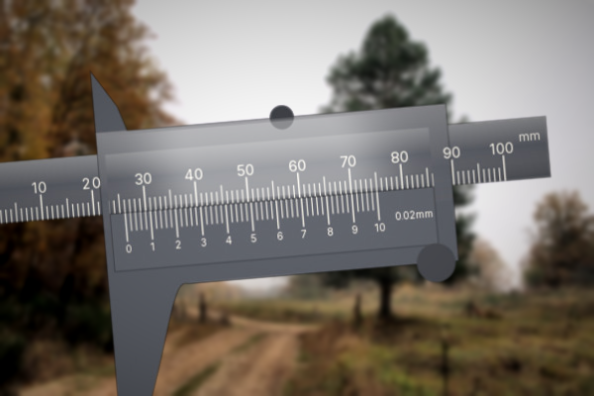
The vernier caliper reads 26.0 mm
